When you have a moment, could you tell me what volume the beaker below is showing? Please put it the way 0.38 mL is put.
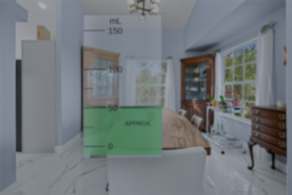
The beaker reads 50 mL
